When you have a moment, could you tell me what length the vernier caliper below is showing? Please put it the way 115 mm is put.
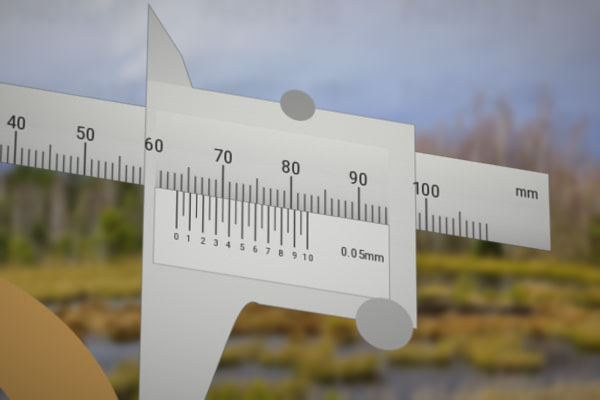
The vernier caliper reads 63.4 mm
